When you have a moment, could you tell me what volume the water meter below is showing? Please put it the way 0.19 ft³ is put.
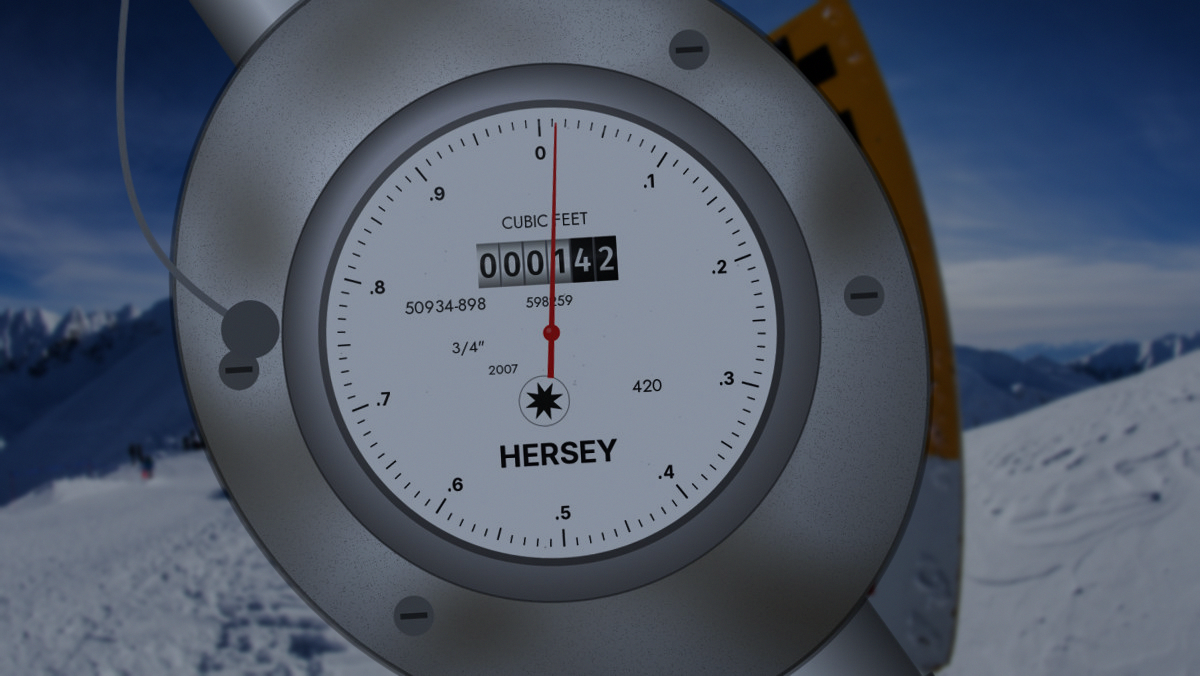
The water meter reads 142.01 ft³
